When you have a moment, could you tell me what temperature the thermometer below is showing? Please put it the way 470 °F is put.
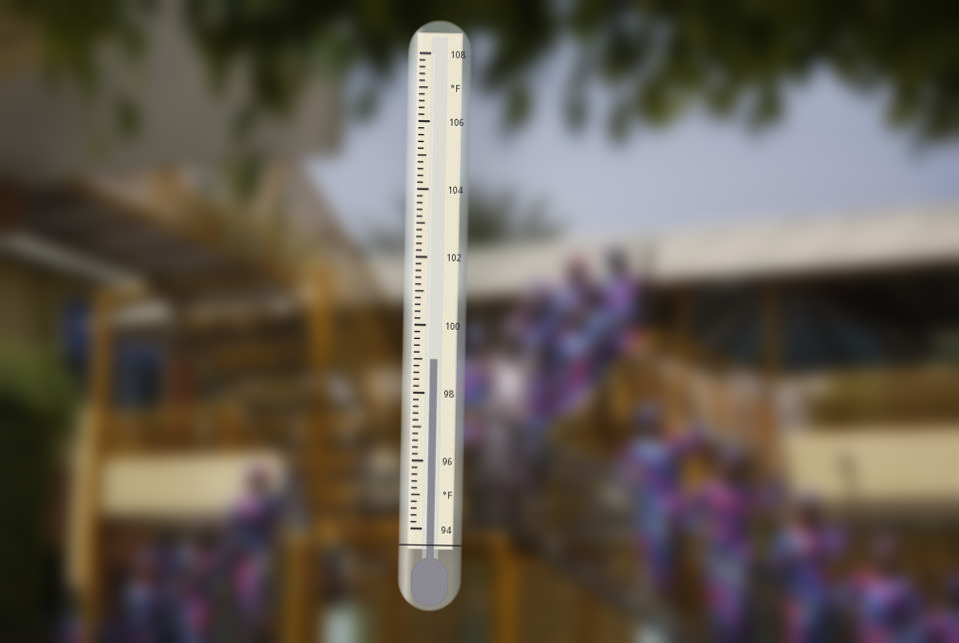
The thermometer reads 99 °F
